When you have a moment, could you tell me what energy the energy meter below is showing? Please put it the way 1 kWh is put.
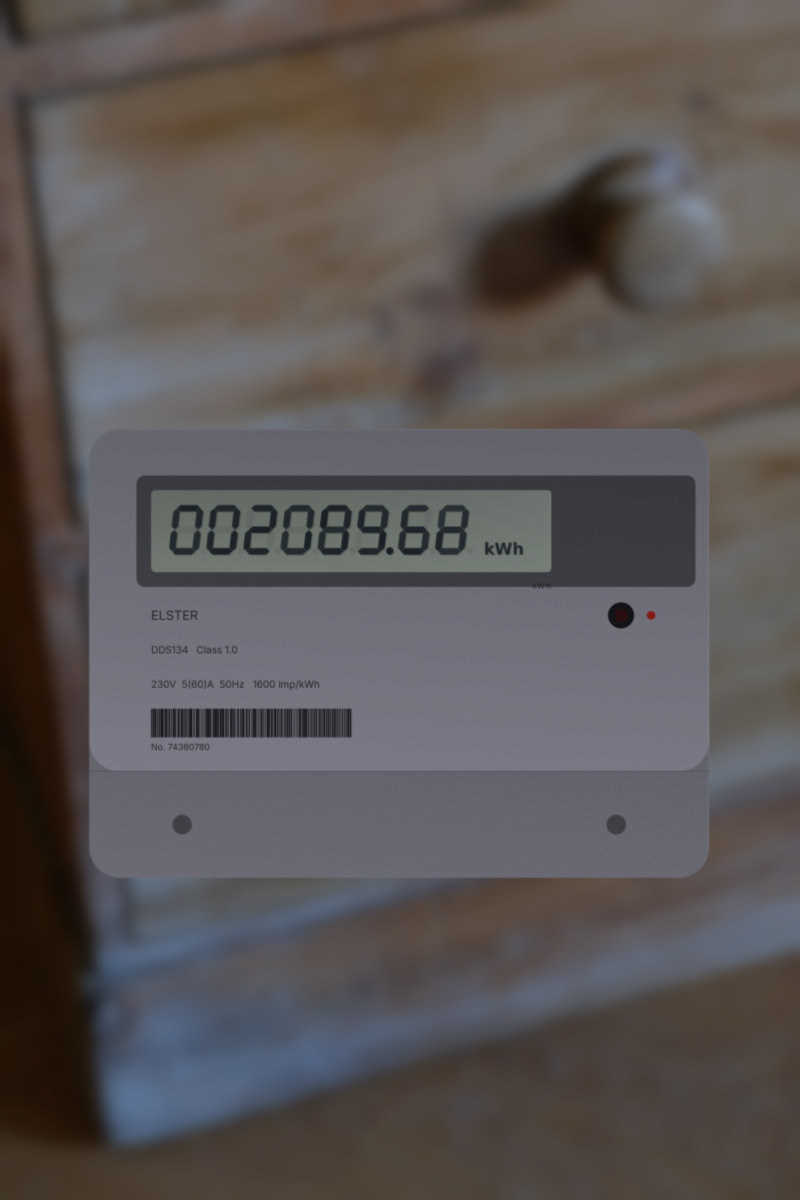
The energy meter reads 2089.68 kWh
